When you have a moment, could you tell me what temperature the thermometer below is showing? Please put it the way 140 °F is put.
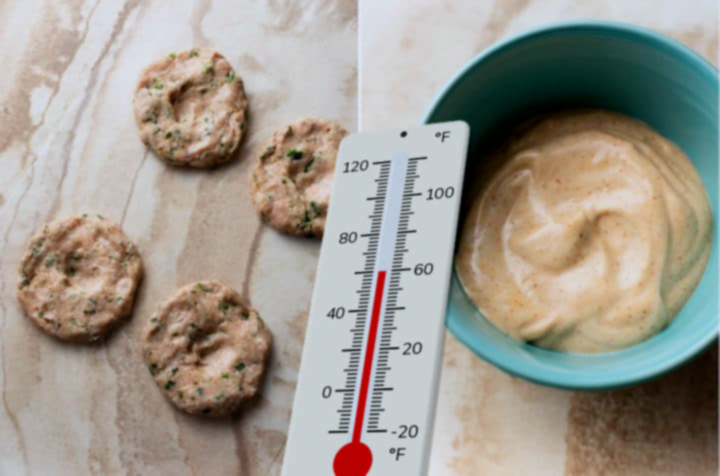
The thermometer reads 60 °F
